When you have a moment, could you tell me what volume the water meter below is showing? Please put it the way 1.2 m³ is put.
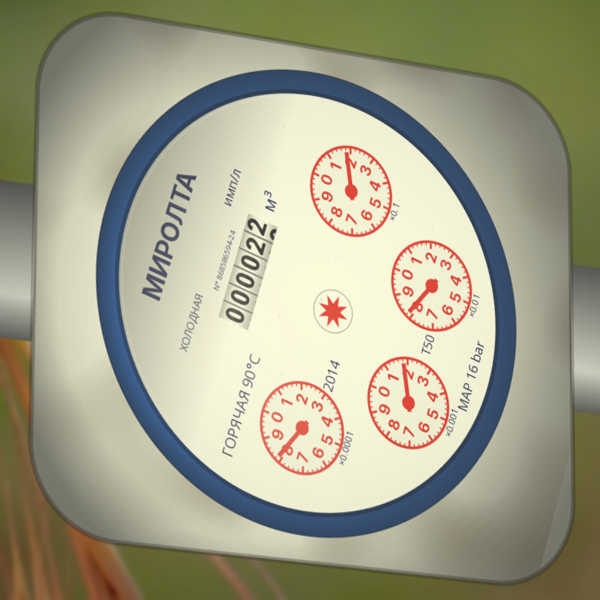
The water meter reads 22.1818 m³
